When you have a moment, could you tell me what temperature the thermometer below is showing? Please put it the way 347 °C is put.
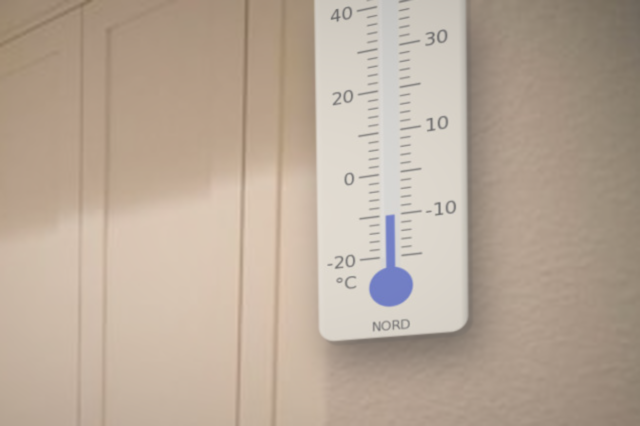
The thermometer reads -10 °C
